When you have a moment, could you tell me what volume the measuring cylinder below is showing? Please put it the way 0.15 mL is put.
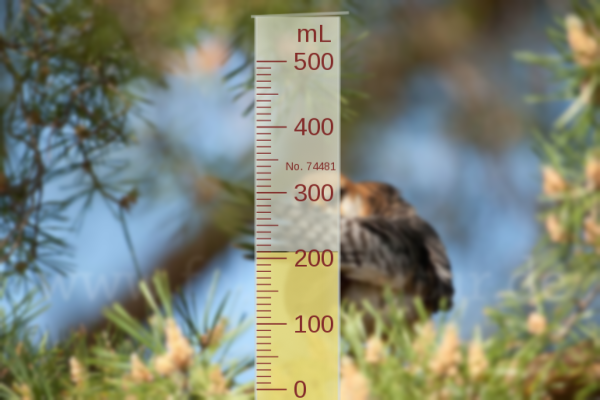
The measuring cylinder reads 210 mL
